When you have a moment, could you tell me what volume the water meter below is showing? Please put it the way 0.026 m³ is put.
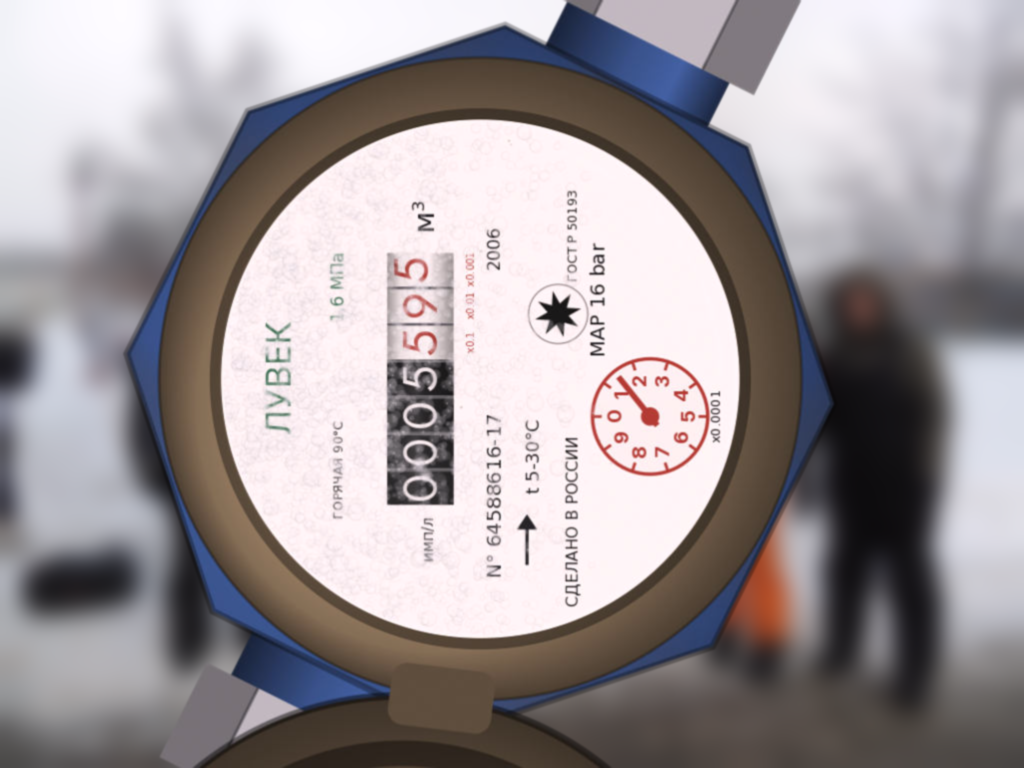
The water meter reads 5.5951 m³
